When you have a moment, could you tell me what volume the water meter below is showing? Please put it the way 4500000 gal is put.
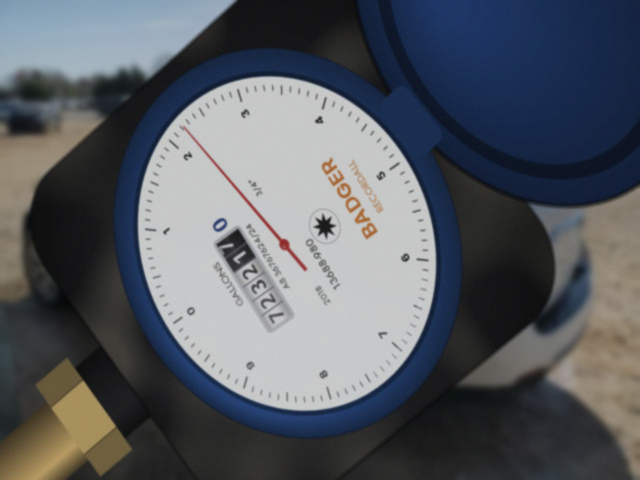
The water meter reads 7232172.2 gal
